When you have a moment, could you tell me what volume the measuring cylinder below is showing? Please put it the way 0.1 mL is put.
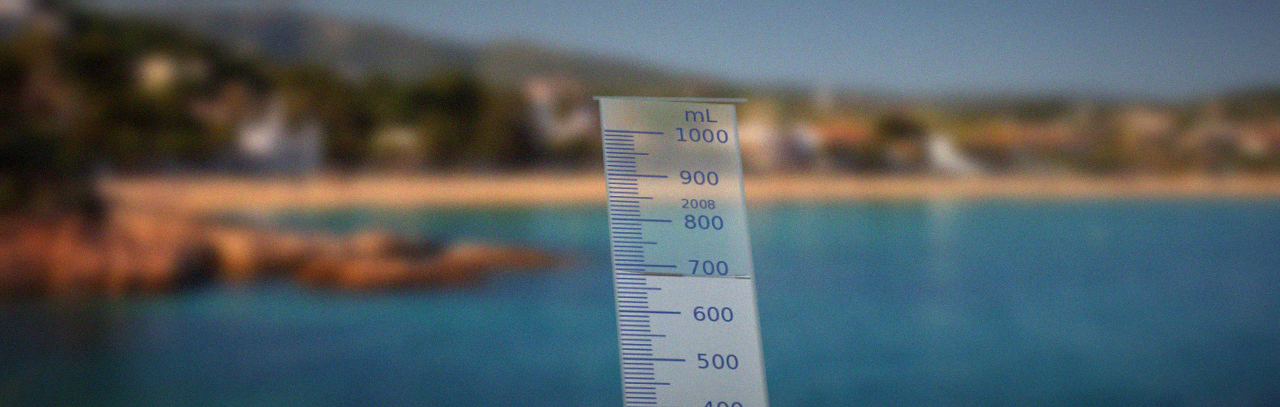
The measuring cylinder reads 680 mL
